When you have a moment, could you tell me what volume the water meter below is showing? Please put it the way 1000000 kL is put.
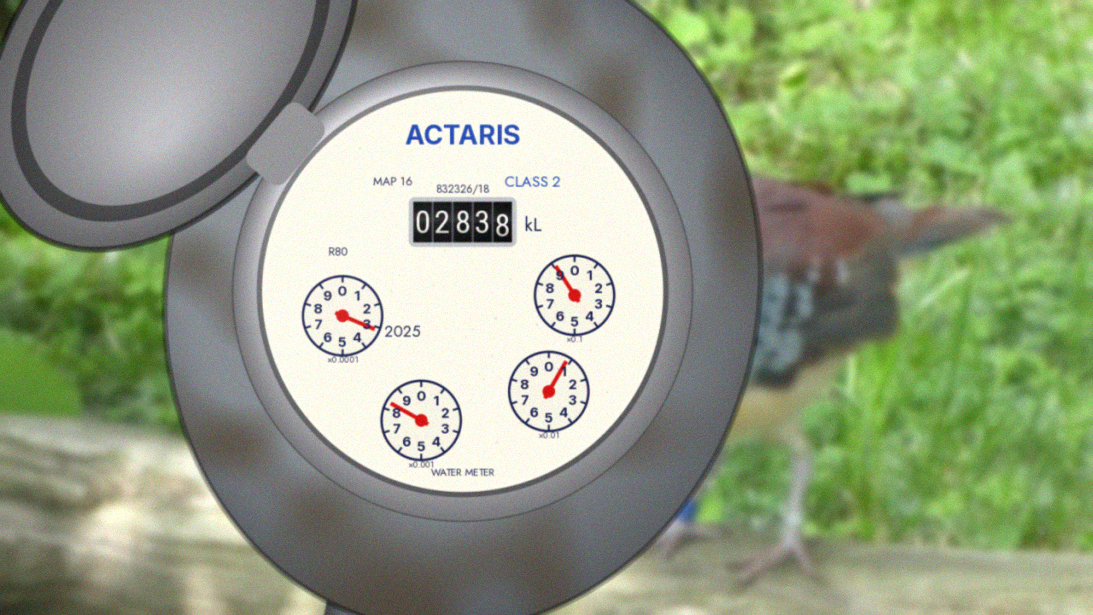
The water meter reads 2837.9083 kL
